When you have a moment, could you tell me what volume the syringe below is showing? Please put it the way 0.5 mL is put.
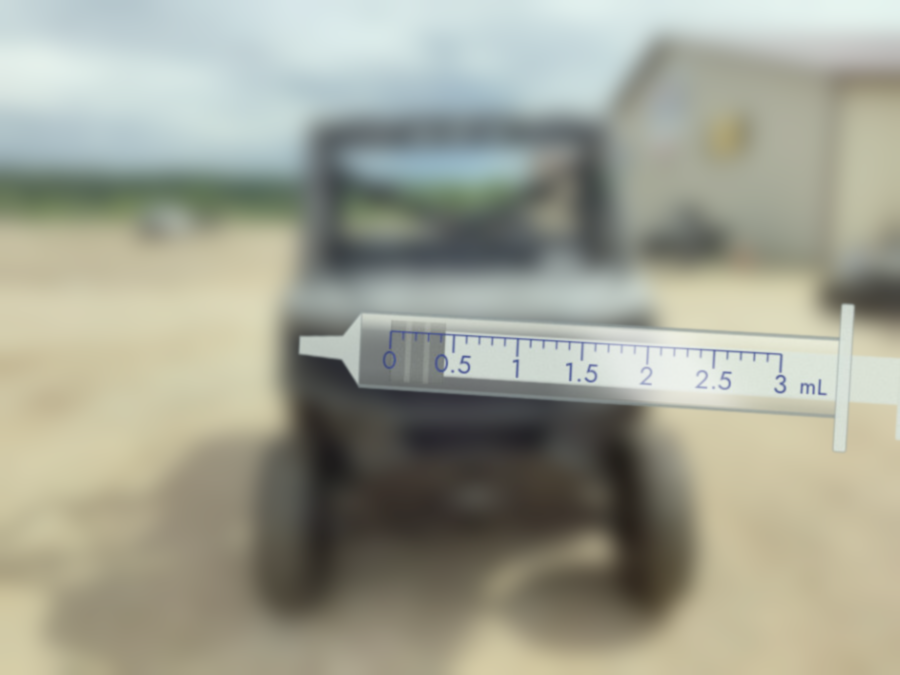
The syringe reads 0 mL
